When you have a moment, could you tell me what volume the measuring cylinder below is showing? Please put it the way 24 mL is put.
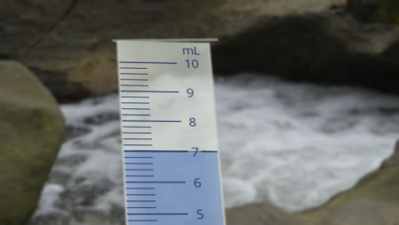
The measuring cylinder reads 7 mL
